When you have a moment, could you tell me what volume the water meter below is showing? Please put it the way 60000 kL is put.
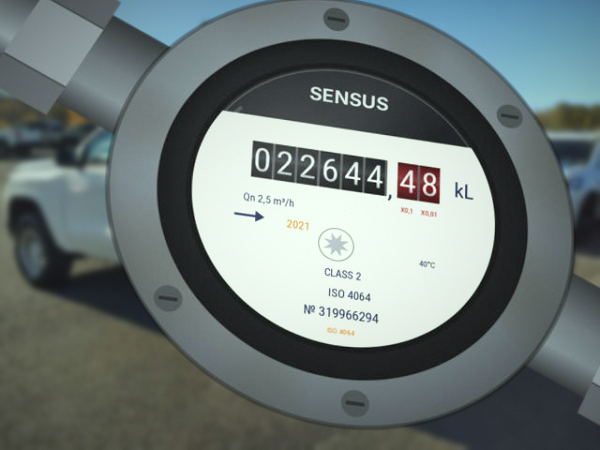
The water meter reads 22644.48 kL
